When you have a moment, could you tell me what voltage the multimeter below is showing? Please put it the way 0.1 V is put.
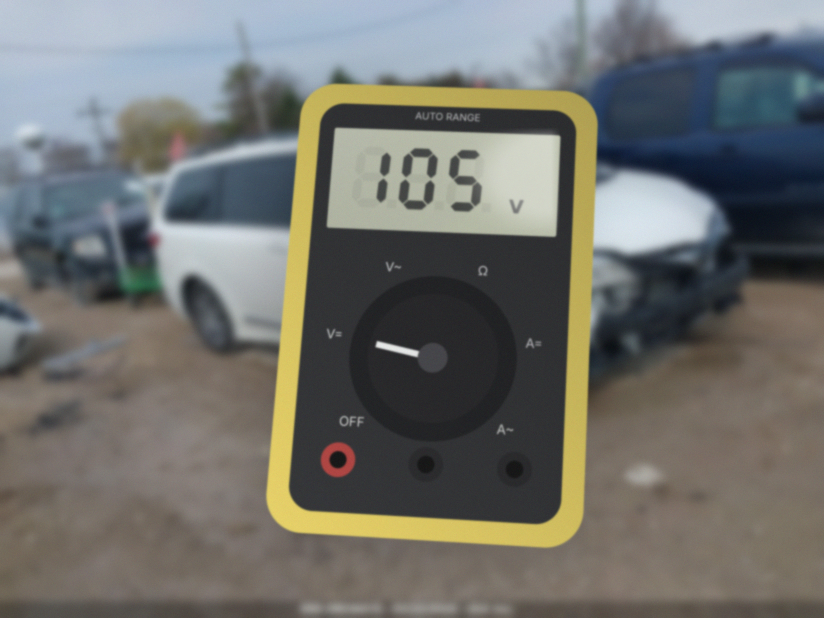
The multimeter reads 105 V
